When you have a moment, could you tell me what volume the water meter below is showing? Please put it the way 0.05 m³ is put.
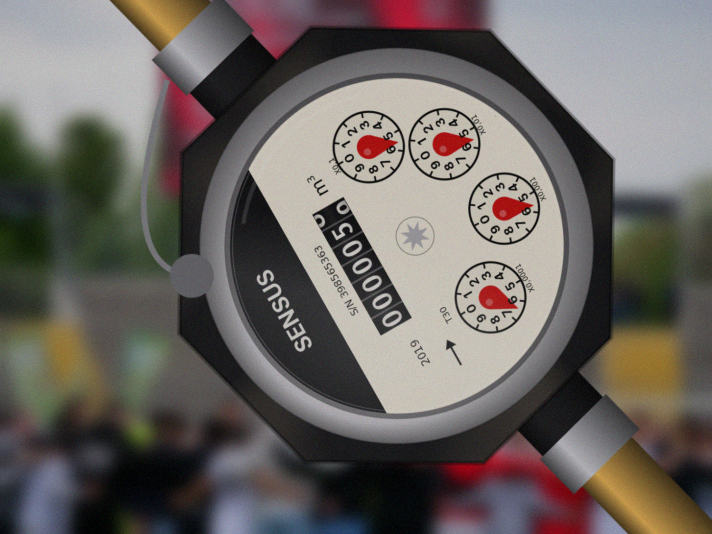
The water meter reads 58.5556 m³
